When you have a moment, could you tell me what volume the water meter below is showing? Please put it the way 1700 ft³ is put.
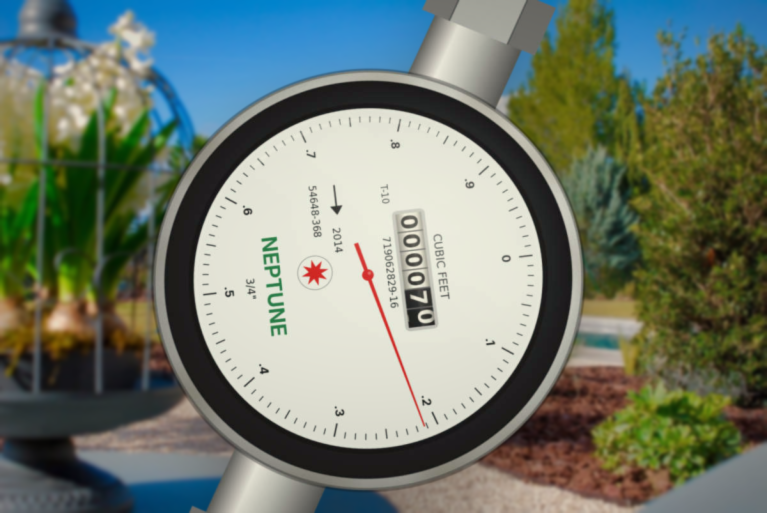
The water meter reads 70.21 ft³
